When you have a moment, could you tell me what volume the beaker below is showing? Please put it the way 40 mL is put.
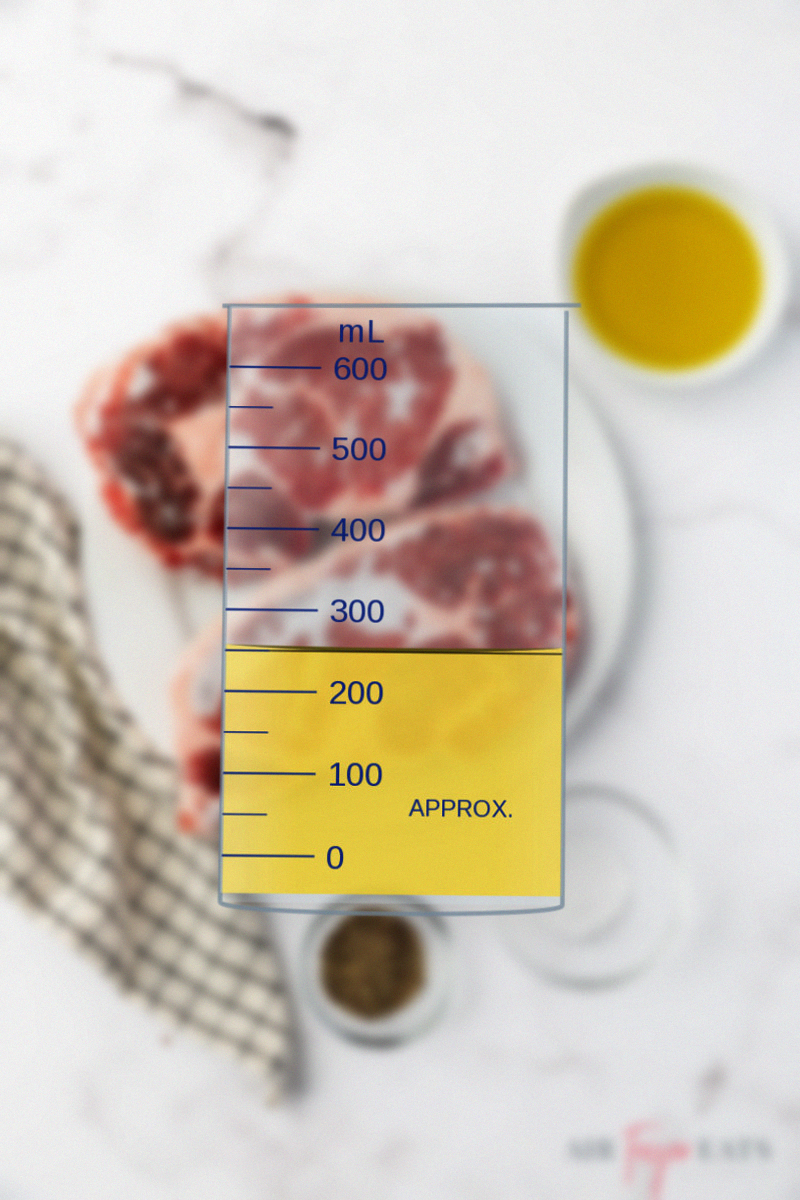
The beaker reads 250 mL
